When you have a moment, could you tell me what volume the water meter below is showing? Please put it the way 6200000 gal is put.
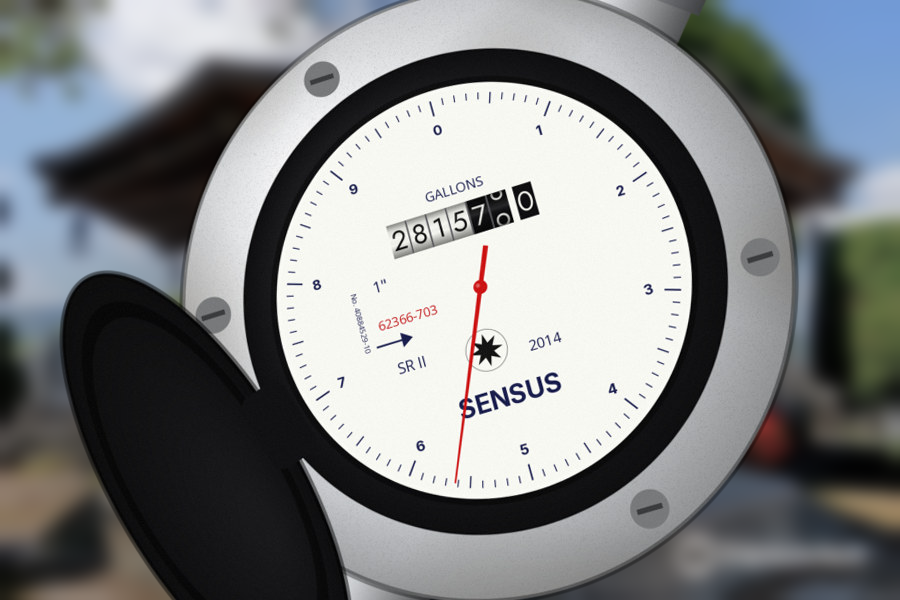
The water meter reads 2815785.6 gal
